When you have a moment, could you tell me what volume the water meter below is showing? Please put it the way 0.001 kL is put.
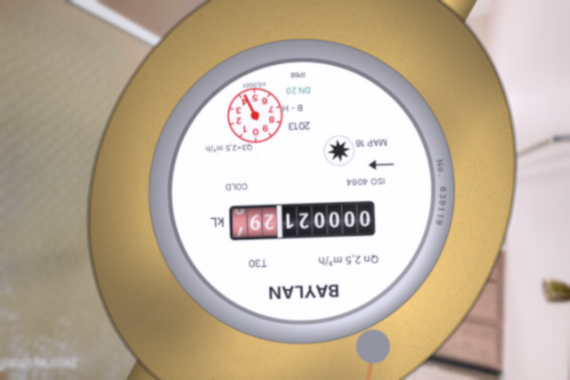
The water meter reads 21.2974 kL
